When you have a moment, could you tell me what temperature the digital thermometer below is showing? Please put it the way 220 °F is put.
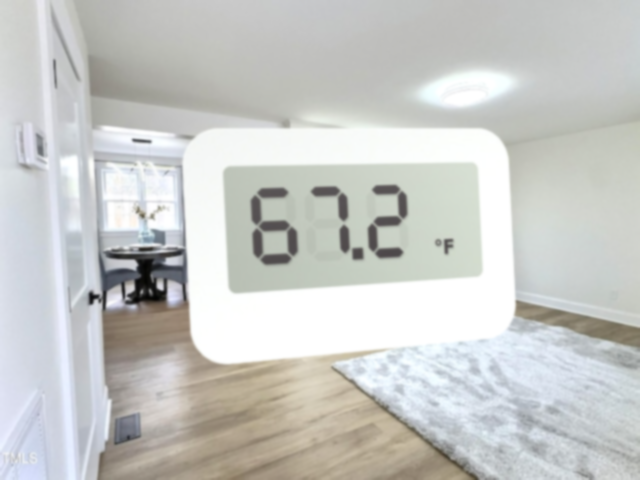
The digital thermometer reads 67.2 °F
